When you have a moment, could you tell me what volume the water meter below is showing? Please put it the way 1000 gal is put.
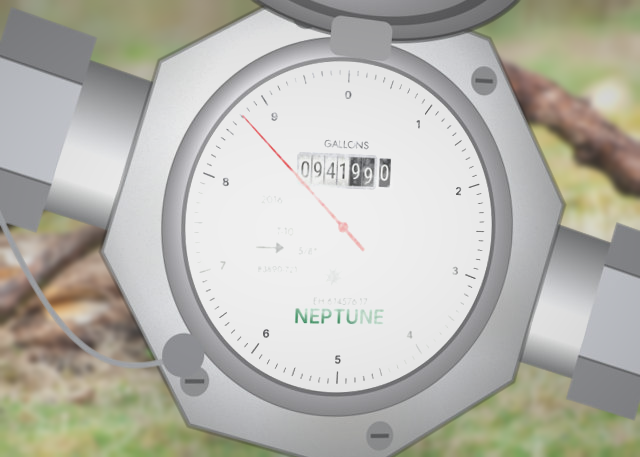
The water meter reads 941988.7 gal
